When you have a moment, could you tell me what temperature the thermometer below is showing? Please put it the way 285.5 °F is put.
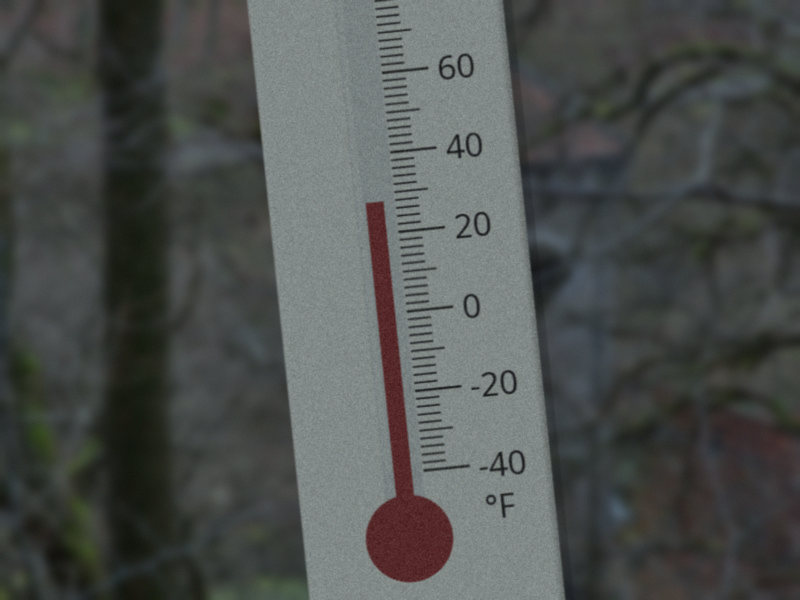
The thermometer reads 28 °F
